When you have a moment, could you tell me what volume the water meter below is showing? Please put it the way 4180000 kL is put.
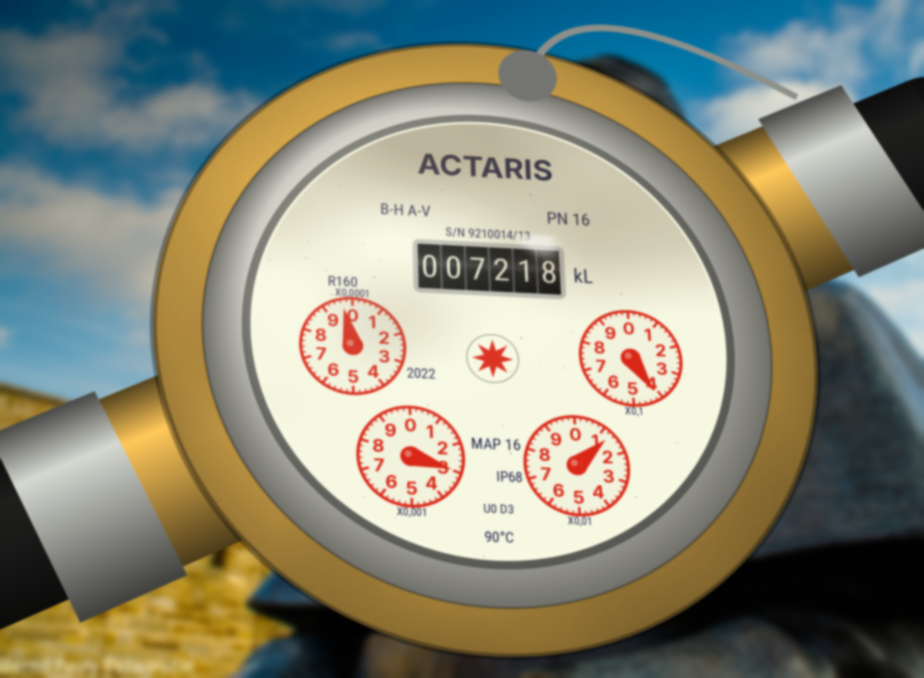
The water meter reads 7218.4129 kL
